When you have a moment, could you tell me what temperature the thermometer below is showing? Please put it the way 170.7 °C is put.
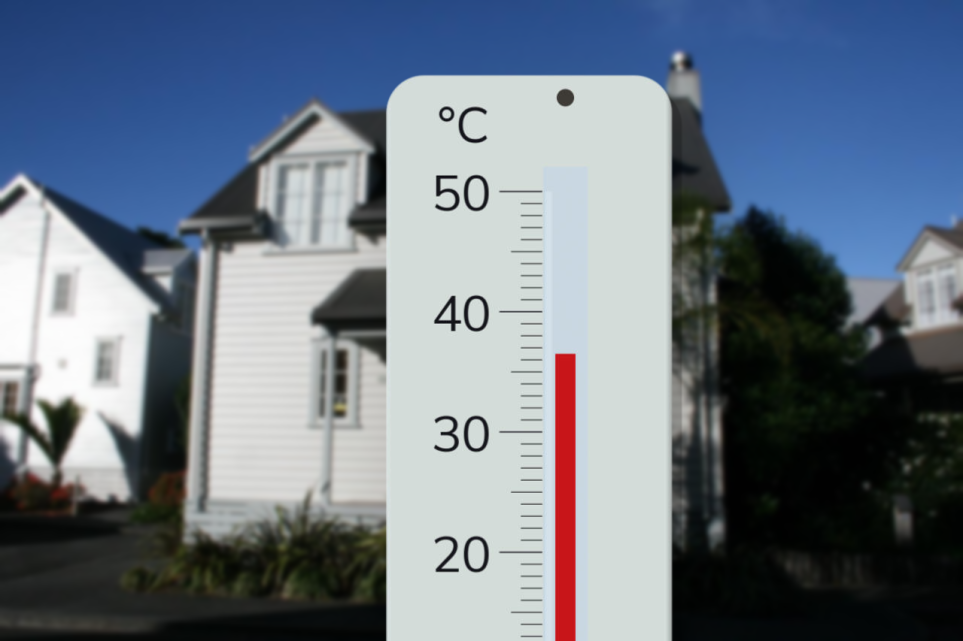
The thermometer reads 36.5 °C
